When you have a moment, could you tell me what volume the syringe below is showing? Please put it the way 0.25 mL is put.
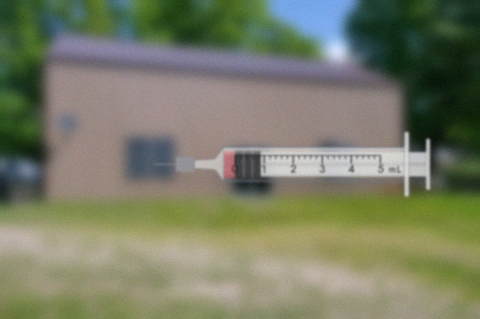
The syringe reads 0 mL
